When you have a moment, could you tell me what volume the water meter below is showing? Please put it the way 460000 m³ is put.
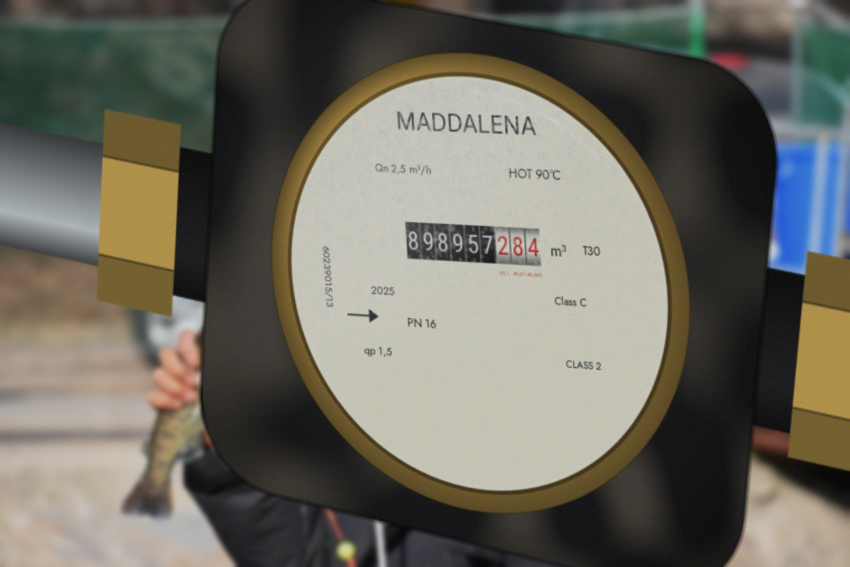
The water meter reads 898957.284 m³
